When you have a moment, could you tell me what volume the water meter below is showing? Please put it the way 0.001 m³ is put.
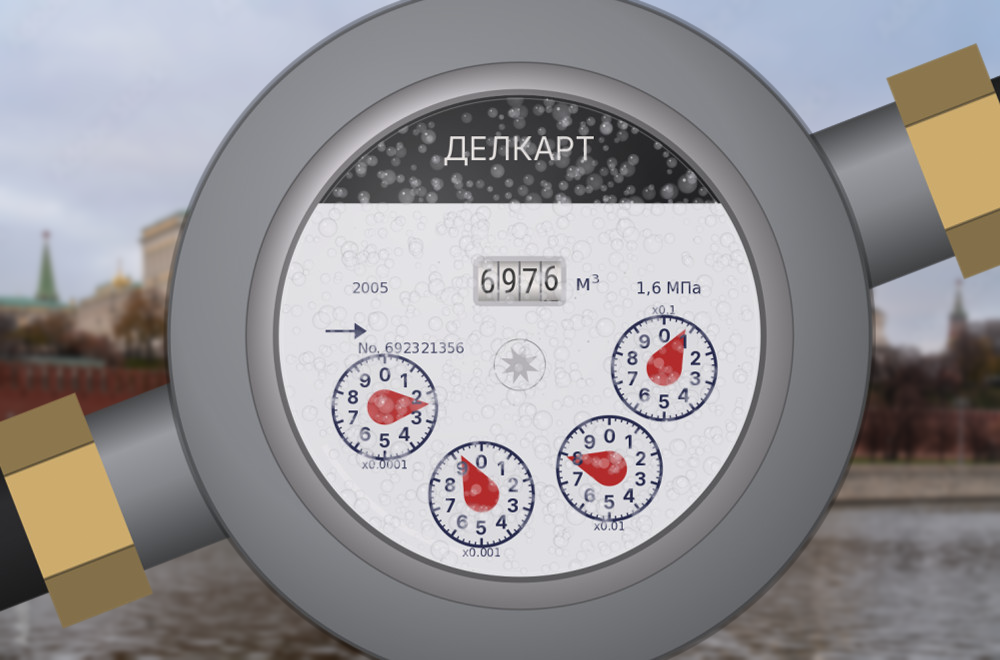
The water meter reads 6976.0792 m³
